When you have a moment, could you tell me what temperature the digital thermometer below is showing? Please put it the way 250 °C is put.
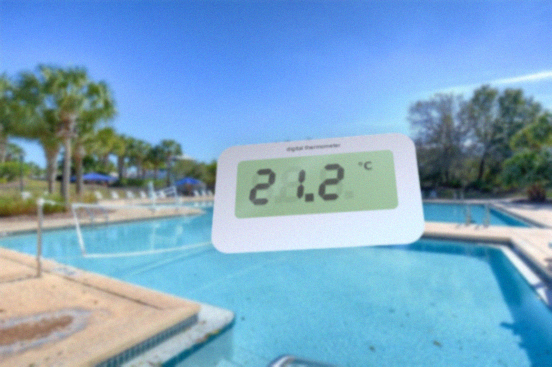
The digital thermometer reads 21.2 °C
